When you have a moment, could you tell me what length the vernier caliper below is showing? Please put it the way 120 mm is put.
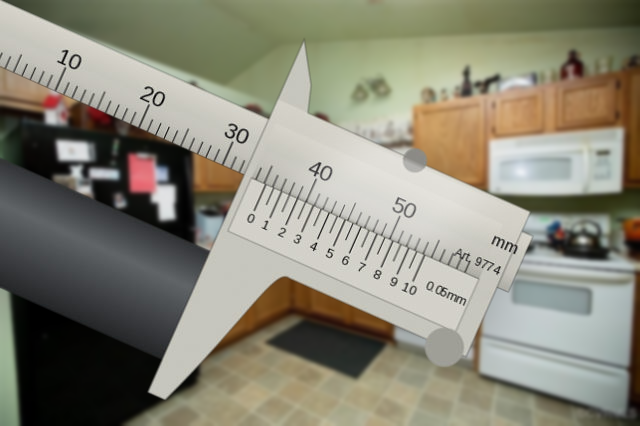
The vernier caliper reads 35.2 mm
